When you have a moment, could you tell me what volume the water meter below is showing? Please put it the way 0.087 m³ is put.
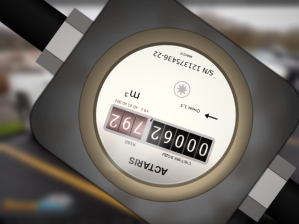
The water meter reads 62.792 m³
